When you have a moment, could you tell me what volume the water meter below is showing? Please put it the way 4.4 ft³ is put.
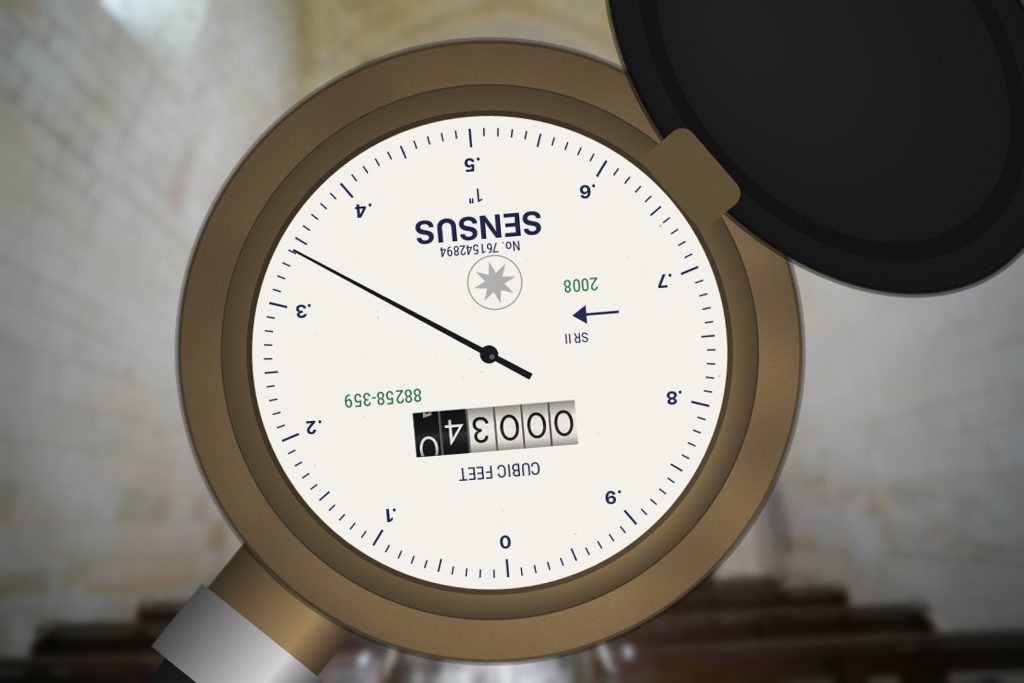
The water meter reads 340.34 ft³
